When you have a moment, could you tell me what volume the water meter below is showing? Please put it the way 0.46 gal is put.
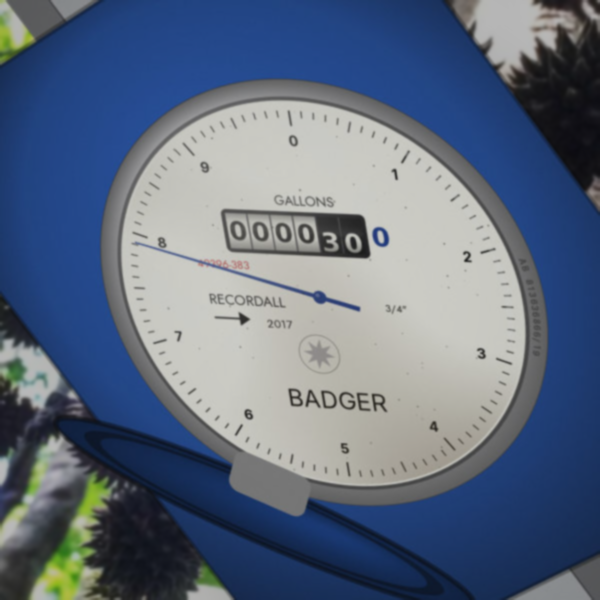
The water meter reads 297.9 gal
